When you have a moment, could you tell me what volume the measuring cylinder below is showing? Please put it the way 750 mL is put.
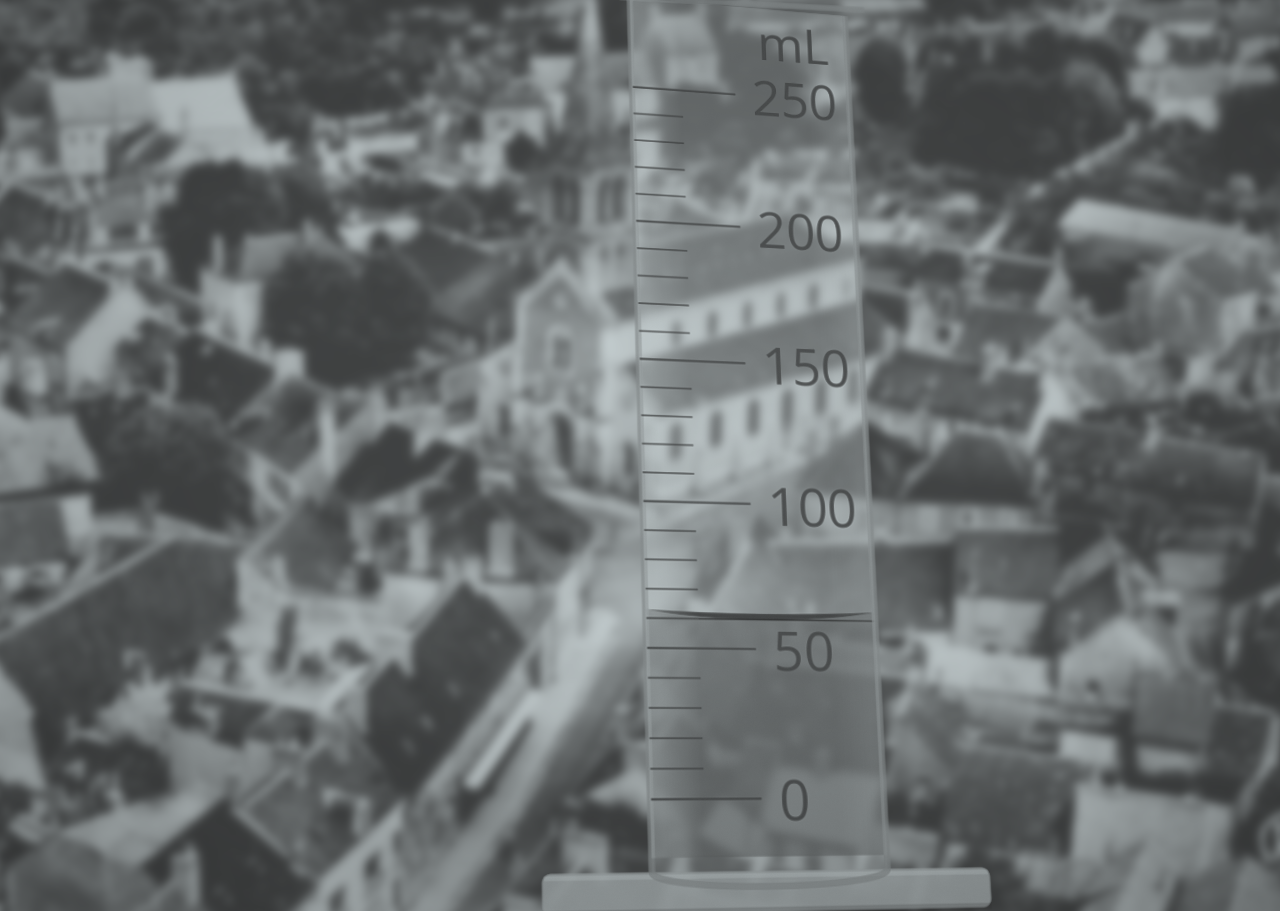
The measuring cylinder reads 60 mL
